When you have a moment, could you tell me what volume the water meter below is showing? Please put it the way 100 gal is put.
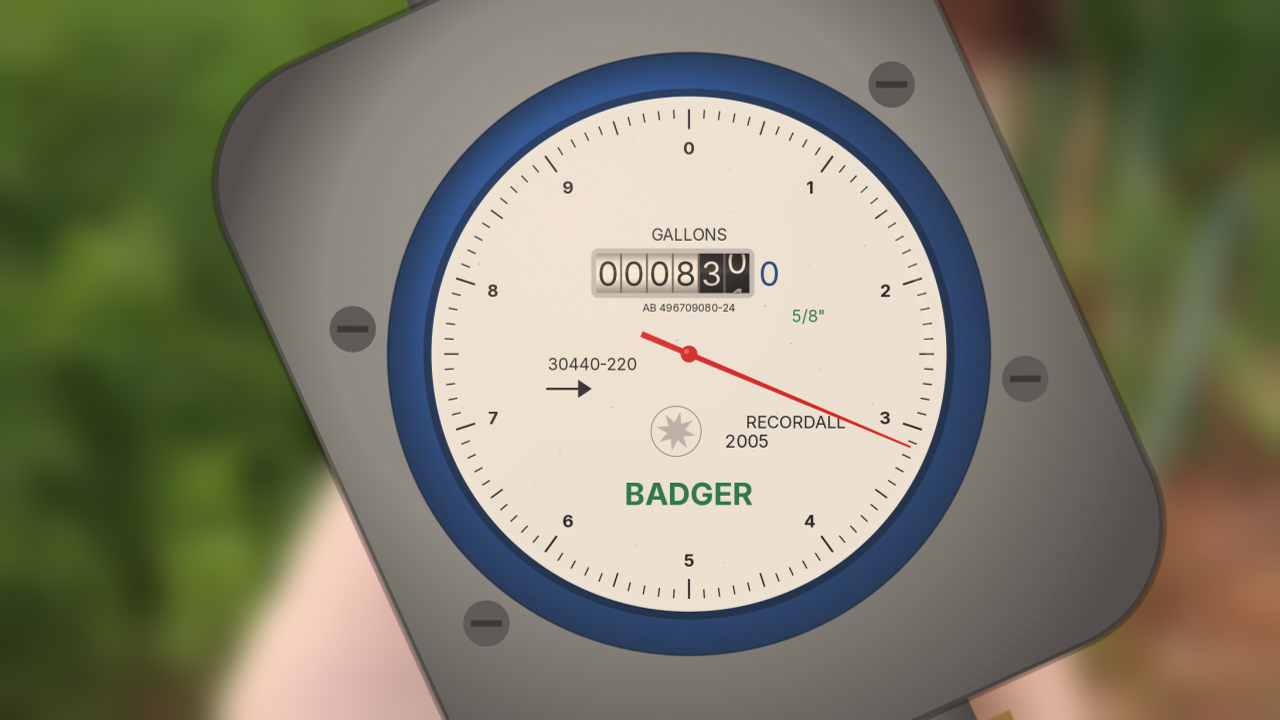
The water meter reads 8303.1 gal
